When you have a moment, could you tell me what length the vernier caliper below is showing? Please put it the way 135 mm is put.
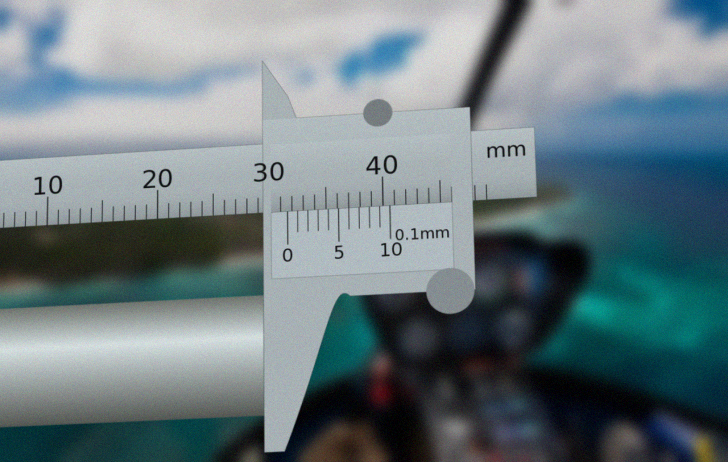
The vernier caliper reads 31.6 mm
